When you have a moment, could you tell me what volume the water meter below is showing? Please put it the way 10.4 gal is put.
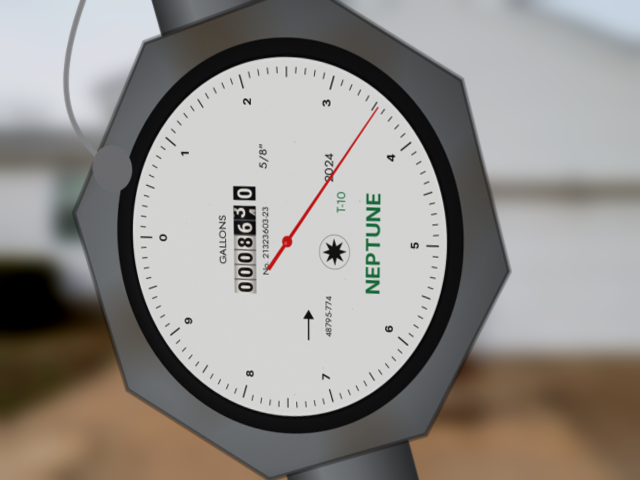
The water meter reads 8633.5 gal
